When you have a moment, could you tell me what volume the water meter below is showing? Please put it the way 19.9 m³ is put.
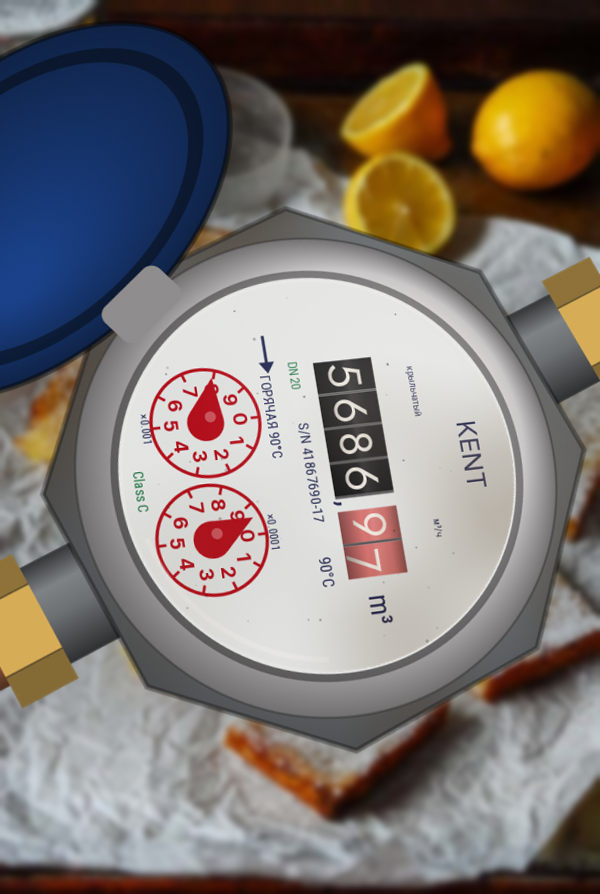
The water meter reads 5686.9679 m³
